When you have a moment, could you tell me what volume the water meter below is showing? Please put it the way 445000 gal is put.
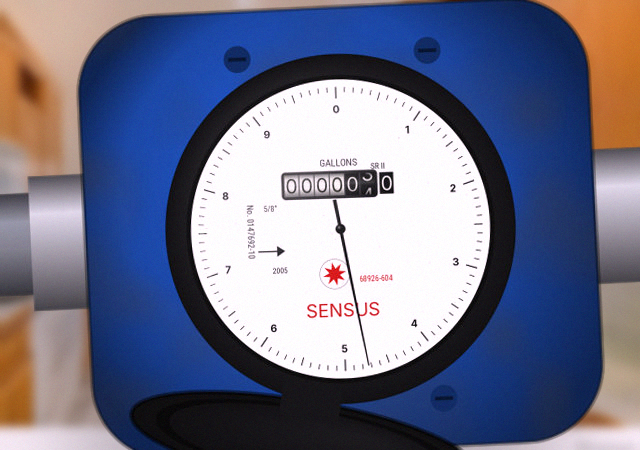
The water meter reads 34.7 gal
